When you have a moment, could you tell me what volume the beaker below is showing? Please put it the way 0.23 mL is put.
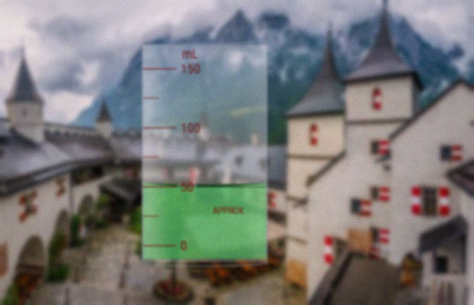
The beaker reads 50 mL
